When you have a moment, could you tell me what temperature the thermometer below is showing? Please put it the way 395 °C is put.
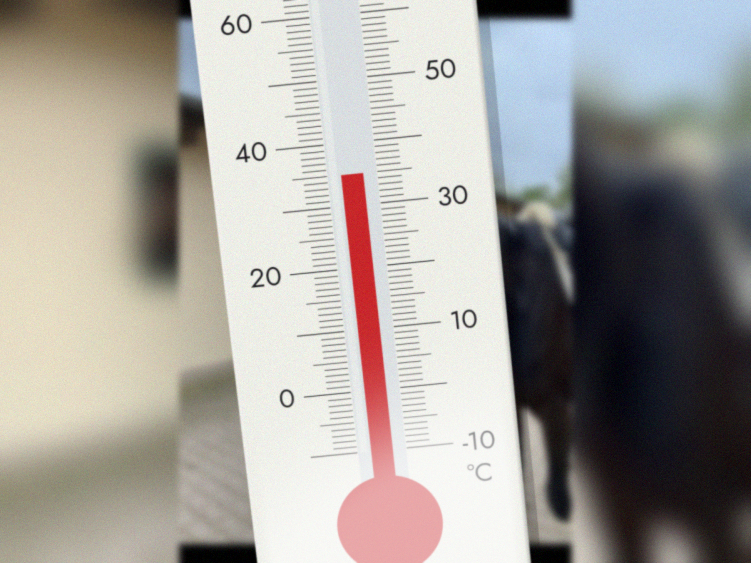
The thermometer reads 35 °C
